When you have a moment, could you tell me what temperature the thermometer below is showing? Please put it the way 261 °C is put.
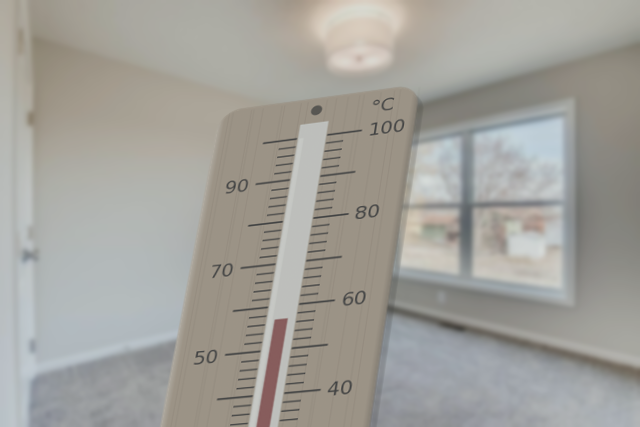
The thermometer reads 57 °C
